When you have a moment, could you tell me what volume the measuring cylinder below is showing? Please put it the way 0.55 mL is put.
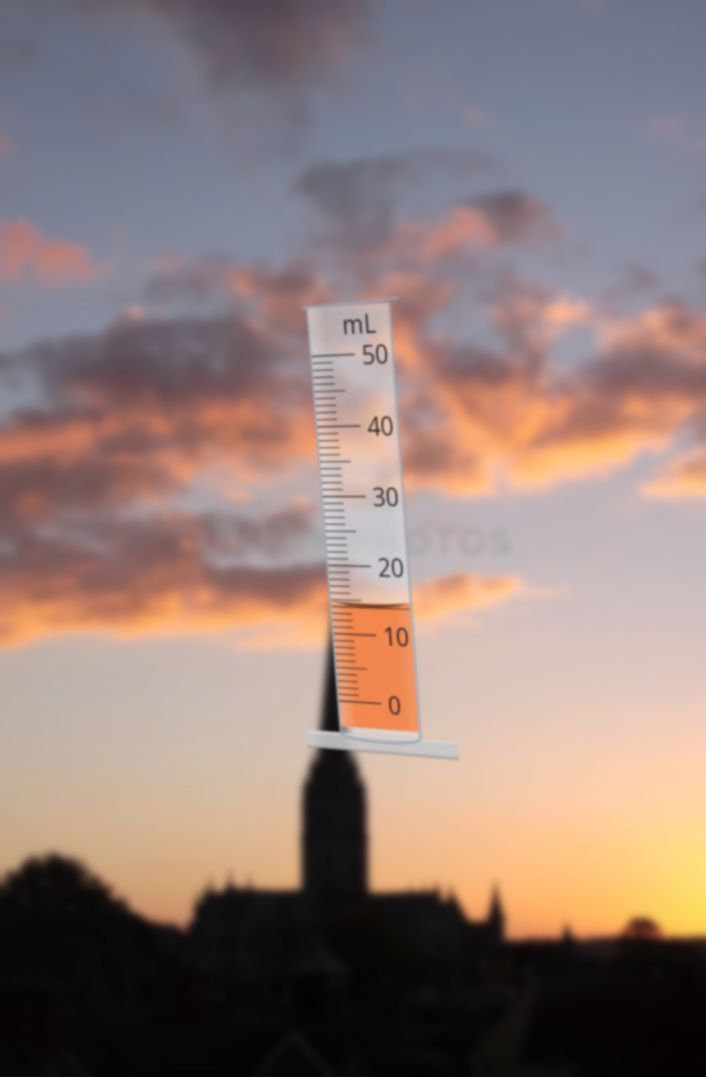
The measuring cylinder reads 14 mL
